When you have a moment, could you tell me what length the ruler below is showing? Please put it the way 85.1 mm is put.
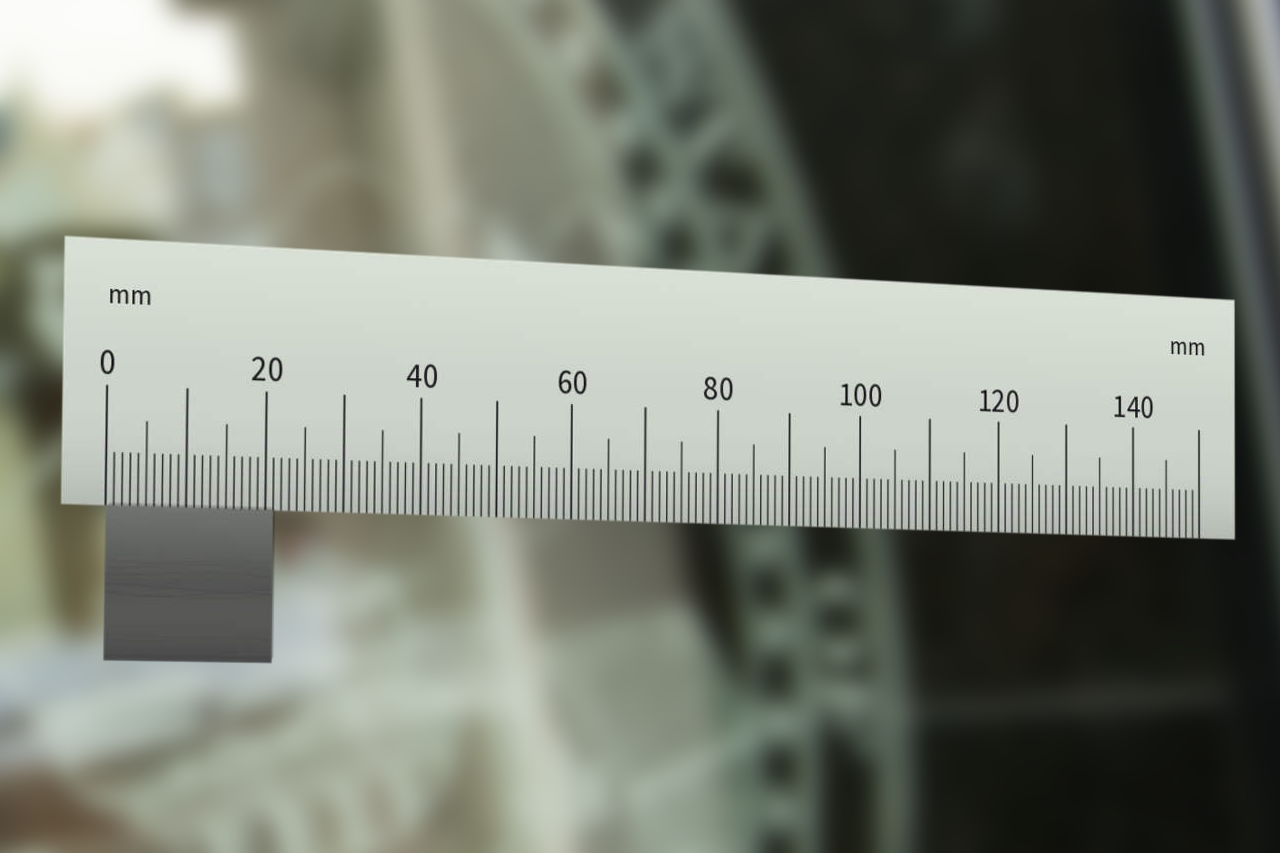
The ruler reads 21 mm
